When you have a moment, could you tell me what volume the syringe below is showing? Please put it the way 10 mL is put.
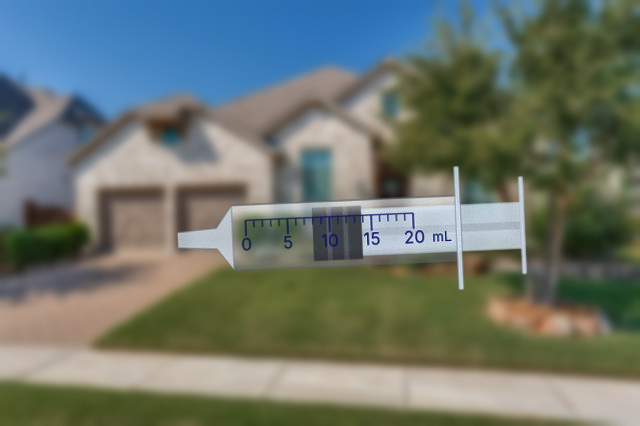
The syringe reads 8 mL
